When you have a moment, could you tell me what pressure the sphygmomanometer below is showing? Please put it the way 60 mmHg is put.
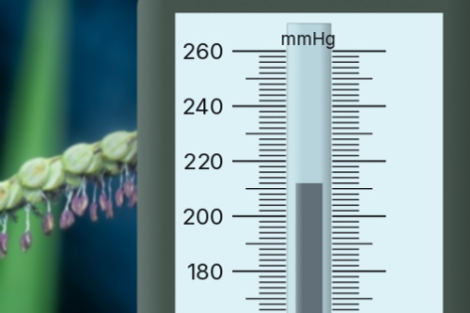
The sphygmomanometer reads 212 mmHg
